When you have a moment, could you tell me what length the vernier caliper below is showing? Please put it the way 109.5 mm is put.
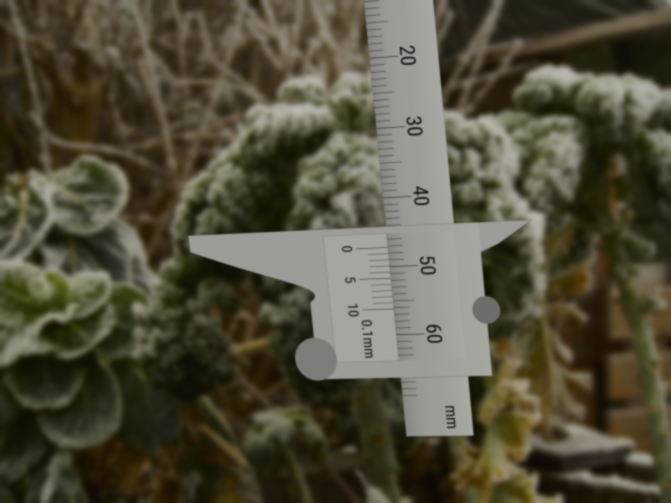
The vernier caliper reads 47.2 mm
